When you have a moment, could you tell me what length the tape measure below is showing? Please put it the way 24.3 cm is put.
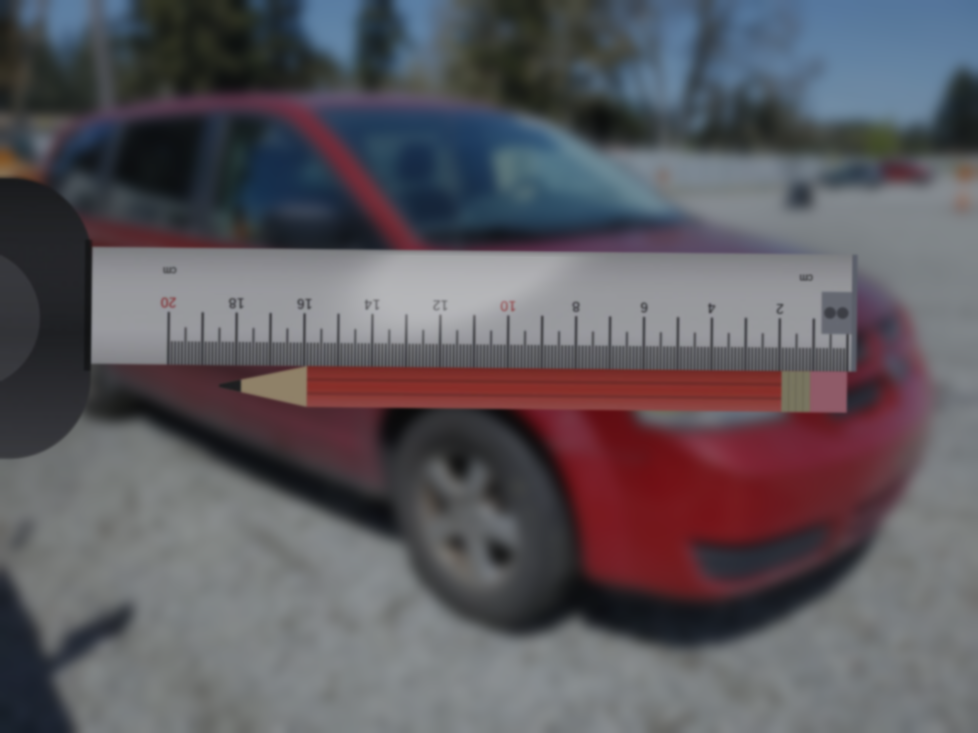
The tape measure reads 18.5 cm
